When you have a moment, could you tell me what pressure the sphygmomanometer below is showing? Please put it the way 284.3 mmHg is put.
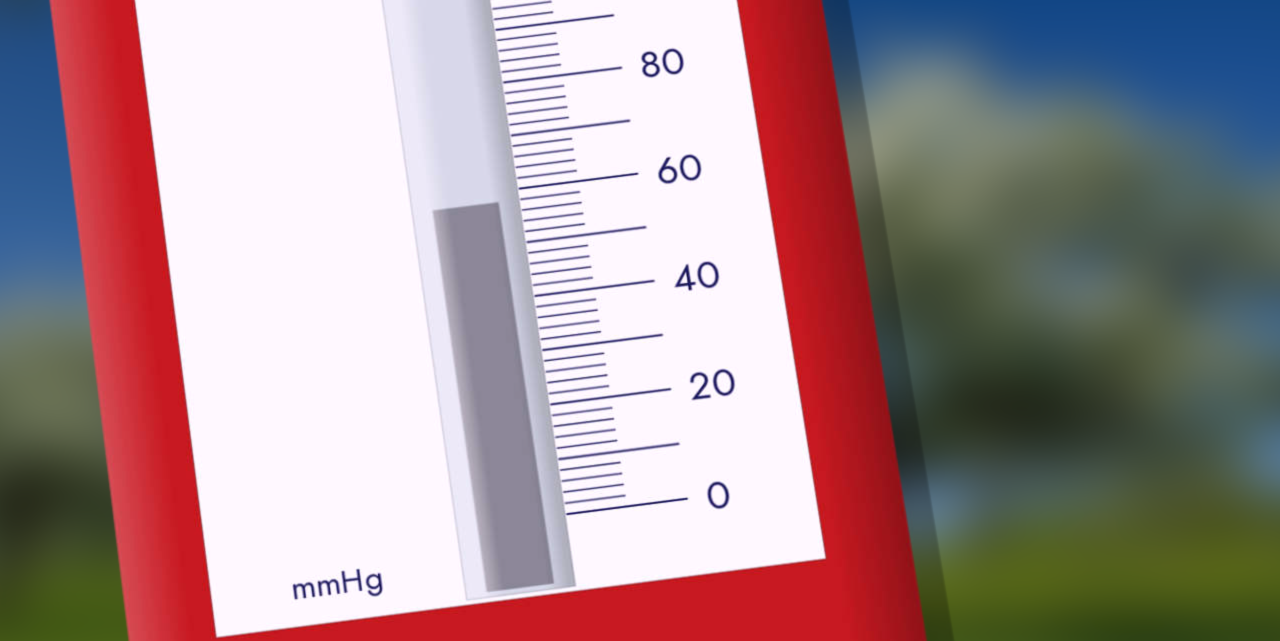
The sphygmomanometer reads 58 mmHg
